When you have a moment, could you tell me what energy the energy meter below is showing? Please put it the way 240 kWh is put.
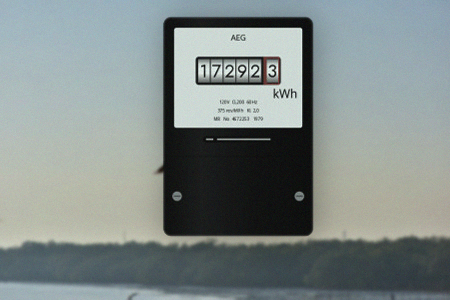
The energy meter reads 17292.3 kWh
